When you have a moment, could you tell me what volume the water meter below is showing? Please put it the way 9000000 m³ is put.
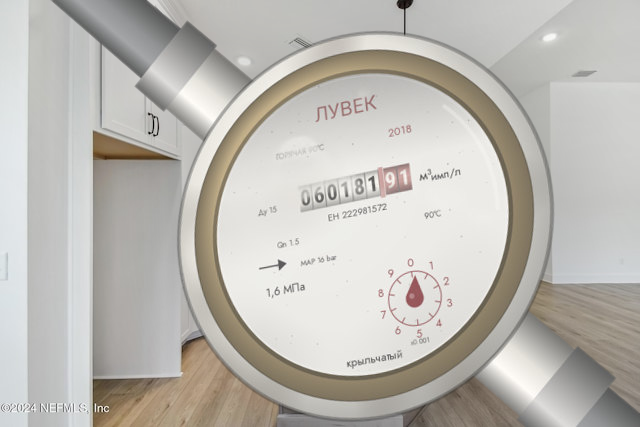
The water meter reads 60181.910 m³
